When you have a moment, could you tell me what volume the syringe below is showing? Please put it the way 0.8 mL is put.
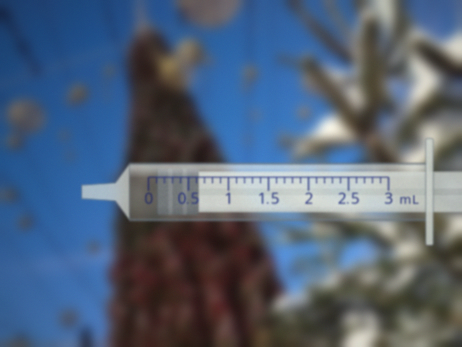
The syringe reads 0.1 mL
